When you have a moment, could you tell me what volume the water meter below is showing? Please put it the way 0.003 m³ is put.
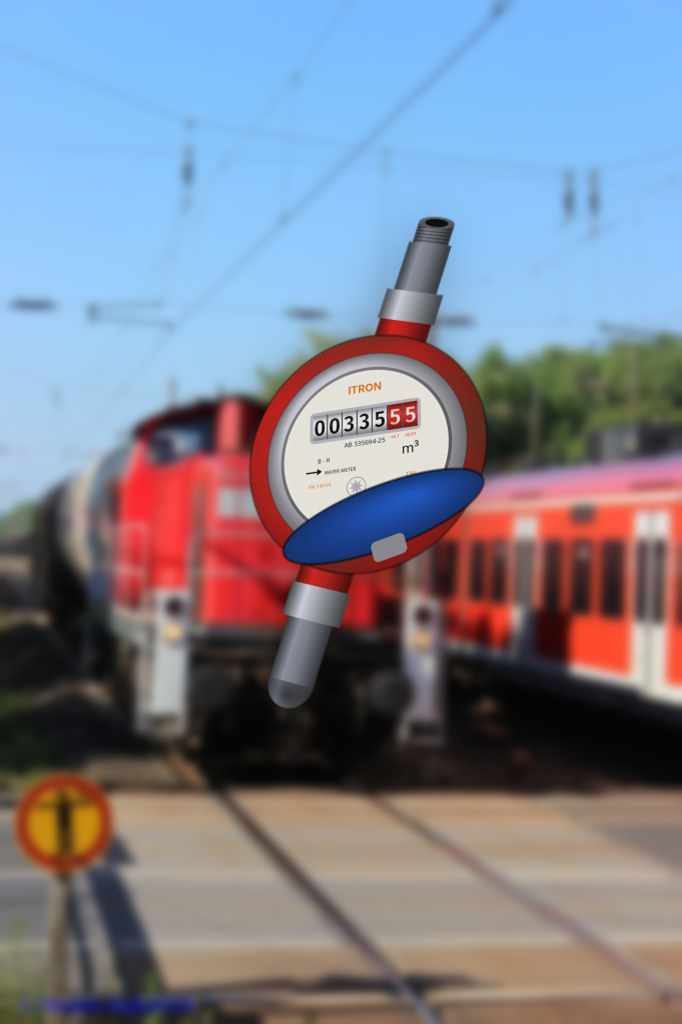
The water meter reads 335.55 m³
